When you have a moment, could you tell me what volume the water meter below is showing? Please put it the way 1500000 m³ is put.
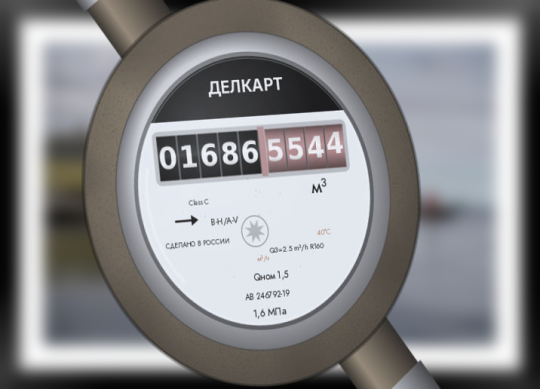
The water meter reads 1686.5544 m³
